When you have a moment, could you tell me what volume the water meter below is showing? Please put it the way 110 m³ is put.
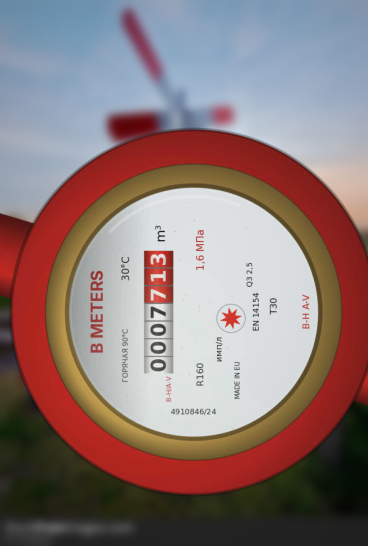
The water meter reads 7.713 m³
